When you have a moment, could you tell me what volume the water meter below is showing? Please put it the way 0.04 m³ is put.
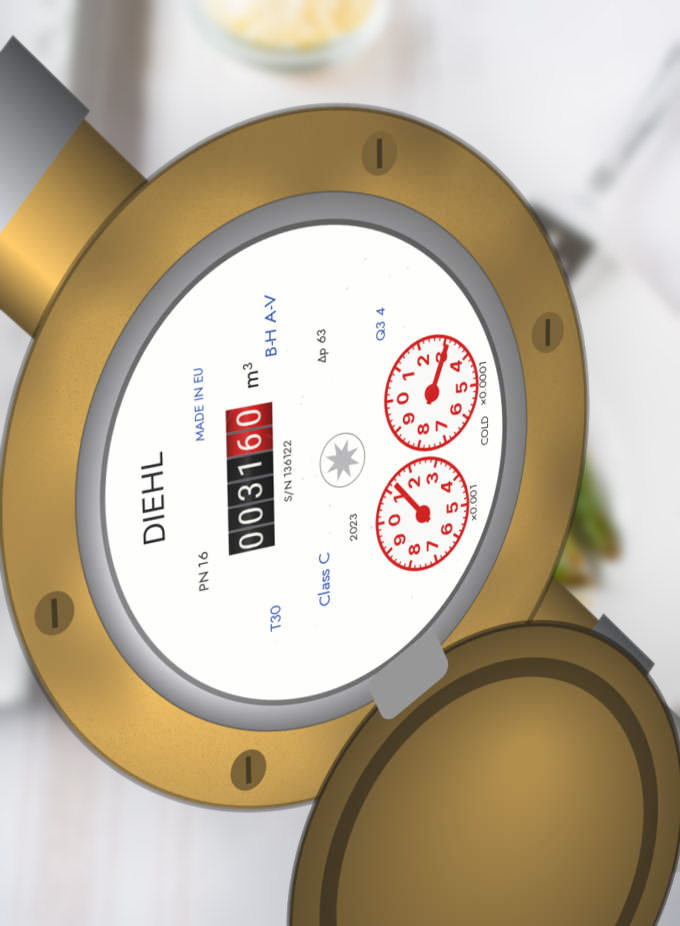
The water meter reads 31.6013 m³
